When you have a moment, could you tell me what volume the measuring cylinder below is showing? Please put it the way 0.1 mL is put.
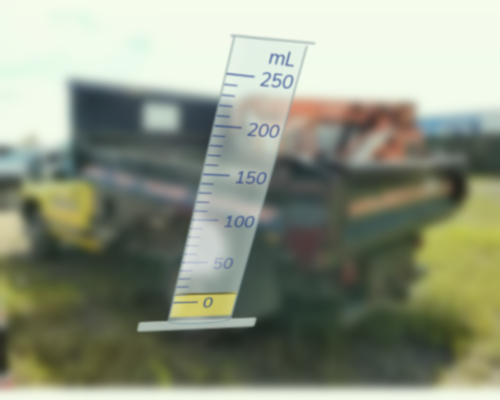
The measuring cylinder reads 10 mL
